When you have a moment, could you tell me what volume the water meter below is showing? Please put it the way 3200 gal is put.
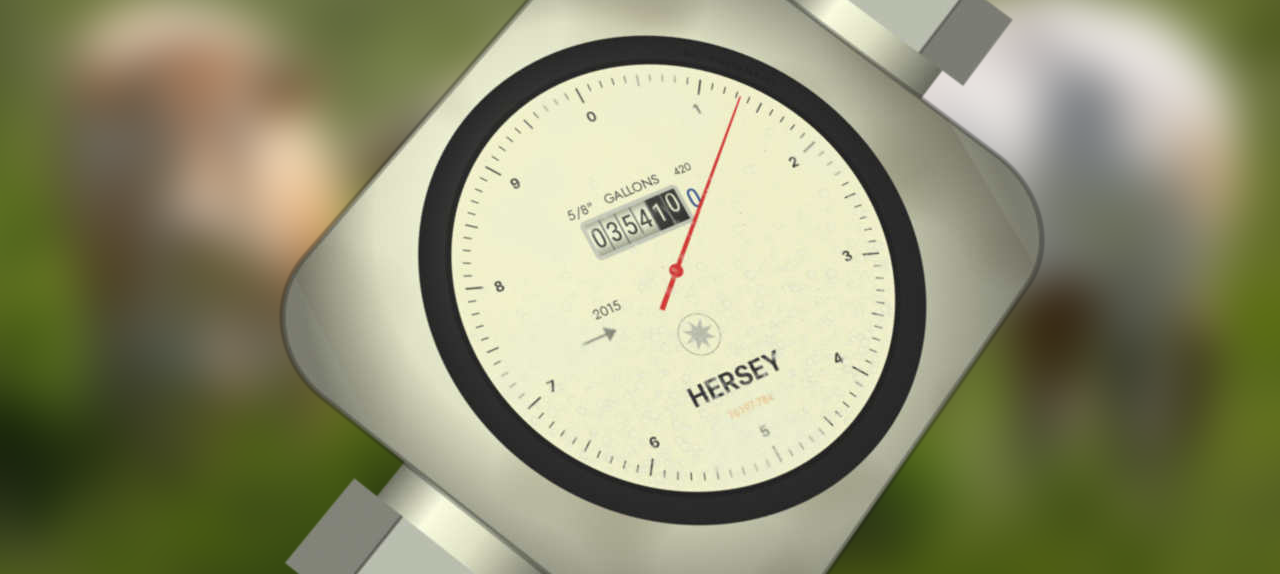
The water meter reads 354101.3 gal
